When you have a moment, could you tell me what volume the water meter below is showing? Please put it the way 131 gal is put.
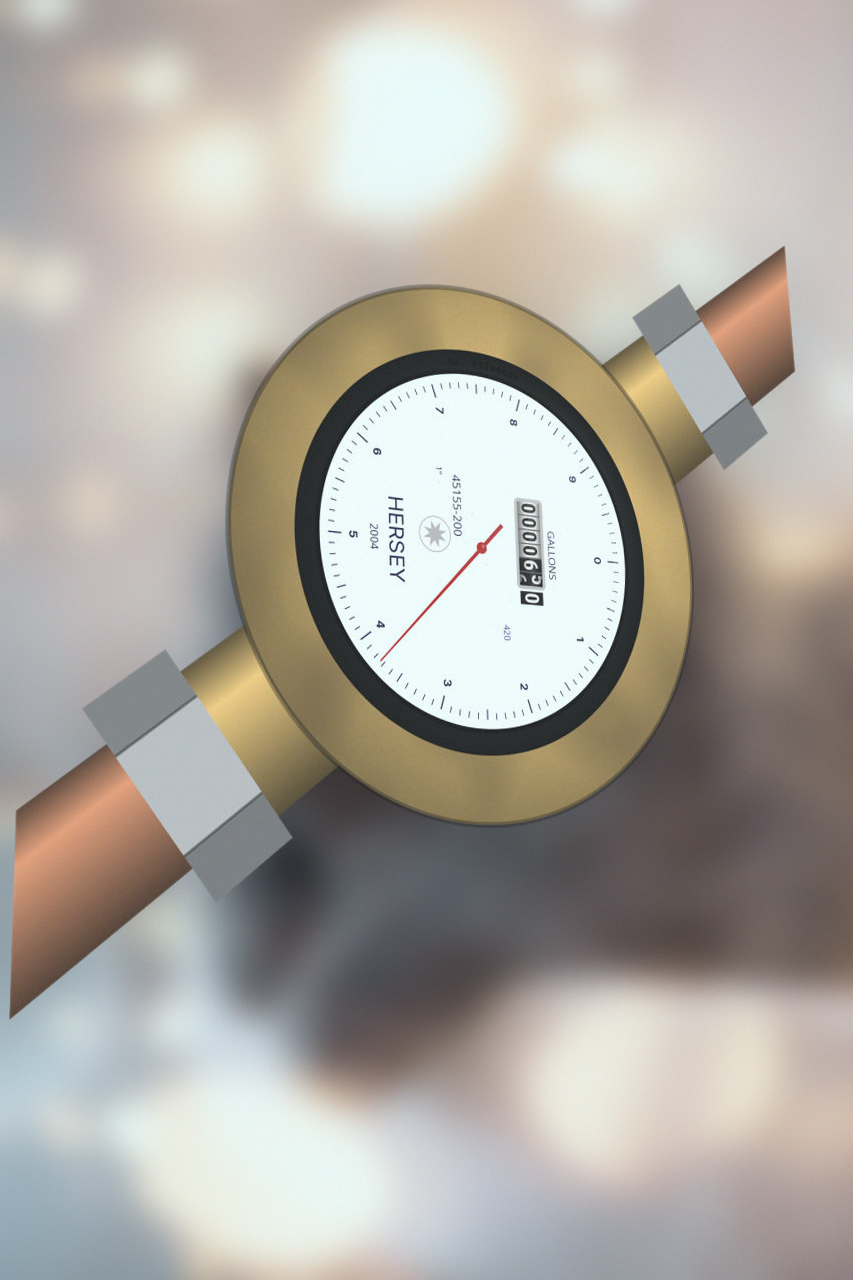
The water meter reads 653.7 gal
